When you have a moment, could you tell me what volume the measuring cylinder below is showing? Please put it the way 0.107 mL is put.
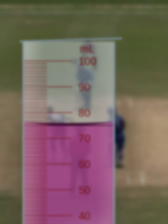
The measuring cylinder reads 75 mL
